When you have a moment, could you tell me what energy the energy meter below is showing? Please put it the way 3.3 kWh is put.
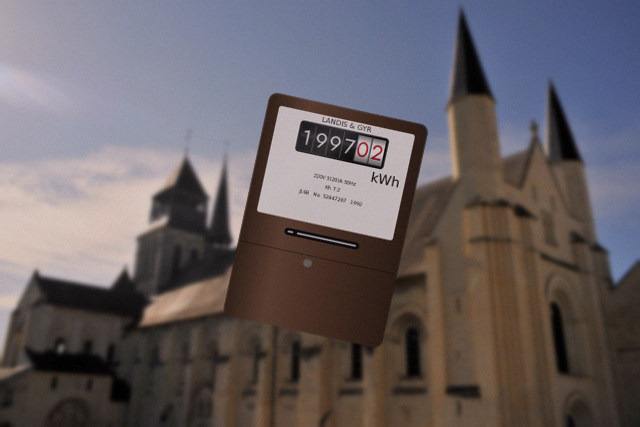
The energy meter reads 1997.02 kWh
